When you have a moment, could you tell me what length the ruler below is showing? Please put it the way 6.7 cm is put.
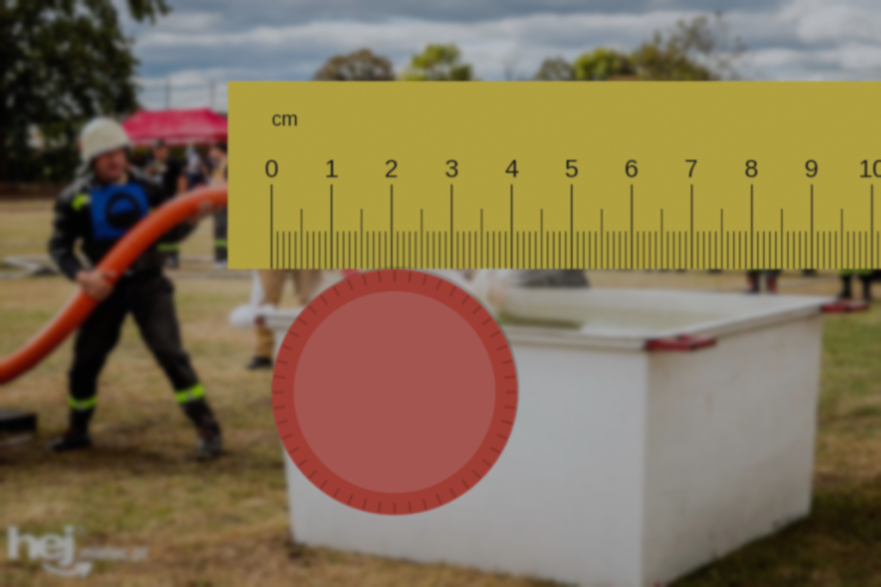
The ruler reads 4.1 cm
